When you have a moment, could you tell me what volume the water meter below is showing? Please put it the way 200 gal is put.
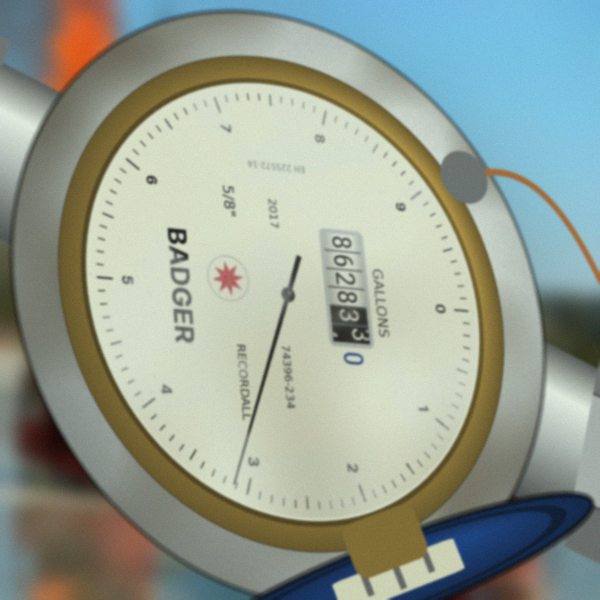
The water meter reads 8628333.1 gal
